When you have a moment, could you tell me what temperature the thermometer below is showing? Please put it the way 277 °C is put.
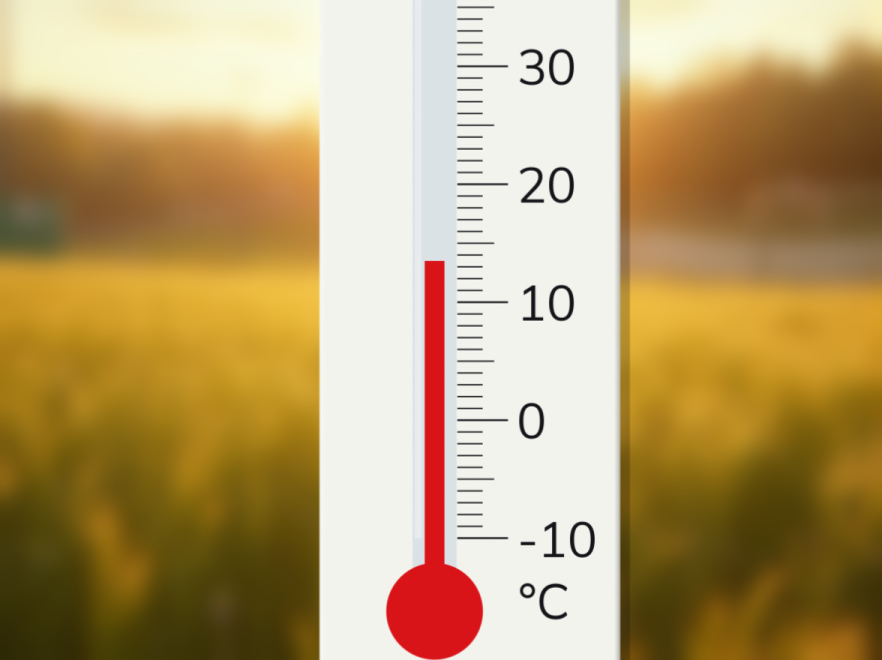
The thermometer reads 13.5 °C
